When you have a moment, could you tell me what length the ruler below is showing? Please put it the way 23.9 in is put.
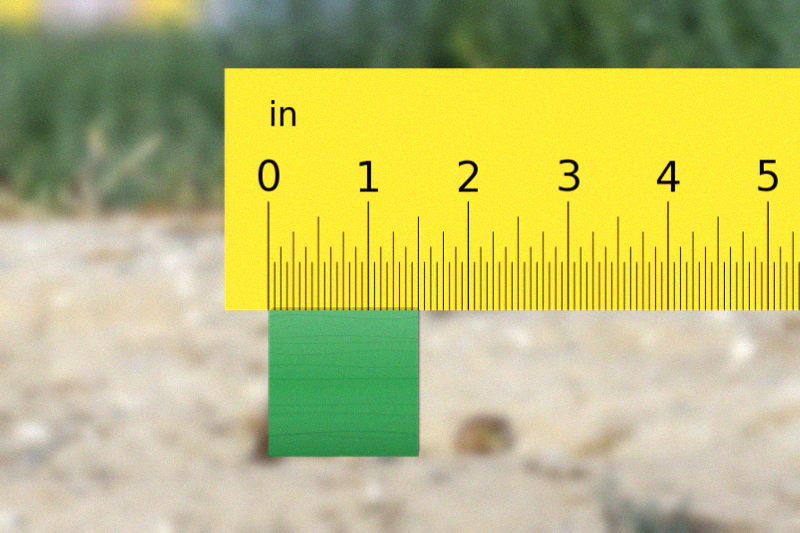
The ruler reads 1.5 in
